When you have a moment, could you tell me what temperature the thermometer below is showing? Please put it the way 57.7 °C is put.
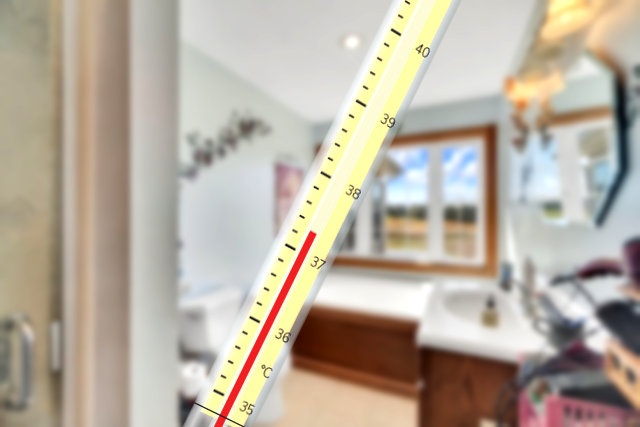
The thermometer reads 37.3 °C
